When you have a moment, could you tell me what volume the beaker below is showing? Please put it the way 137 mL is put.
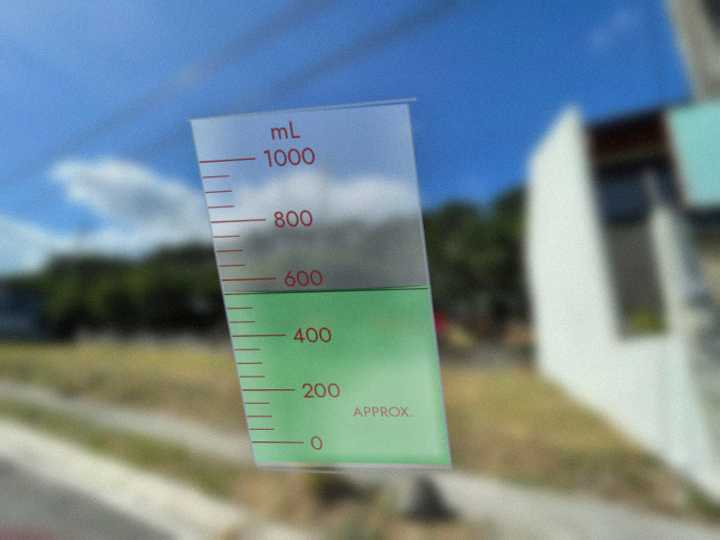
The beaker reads 550 mL
